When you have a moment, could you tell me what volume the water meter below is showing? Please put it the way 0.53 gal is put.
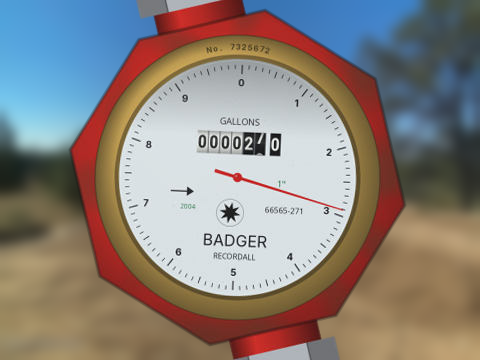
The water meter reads 272.9 gal
